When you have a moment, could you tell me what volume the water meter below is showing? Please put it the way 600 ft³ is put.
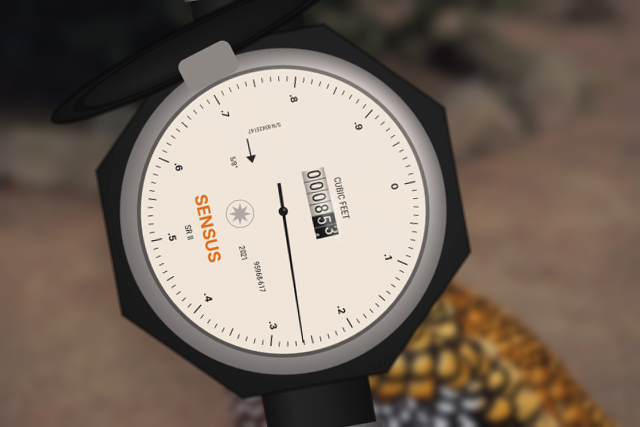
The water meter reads 853.26 ft³
